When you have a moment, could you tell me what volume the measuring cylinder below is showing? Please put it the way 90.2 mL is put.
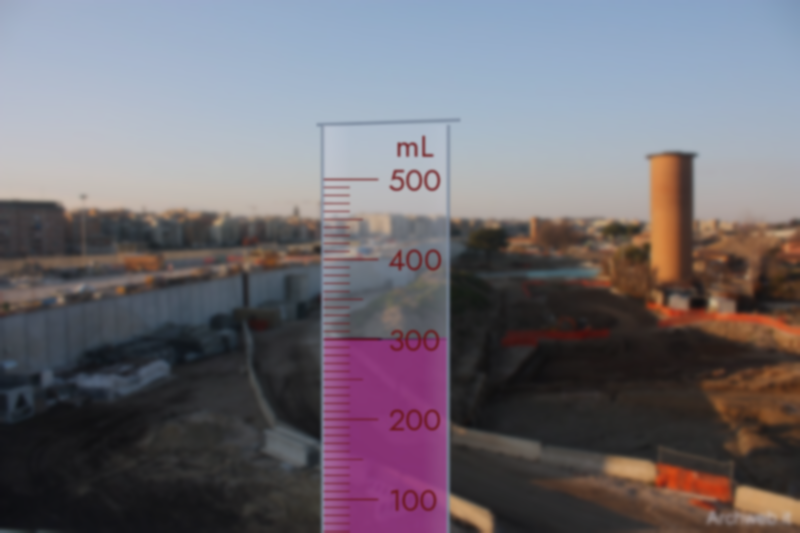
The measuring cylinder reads 300 mL
